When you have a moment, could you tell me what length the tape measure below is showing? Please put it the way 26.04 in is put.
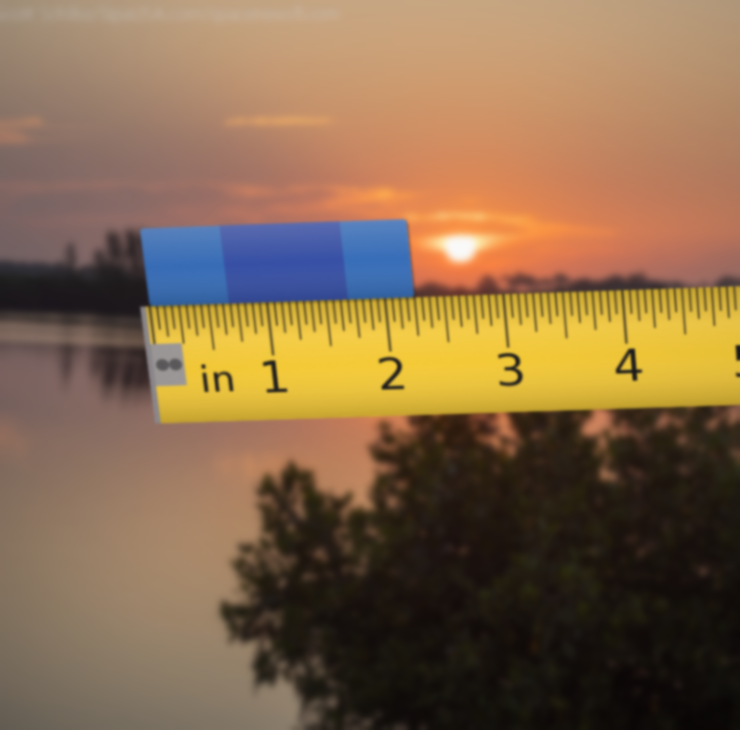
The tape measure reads 2.25 in
